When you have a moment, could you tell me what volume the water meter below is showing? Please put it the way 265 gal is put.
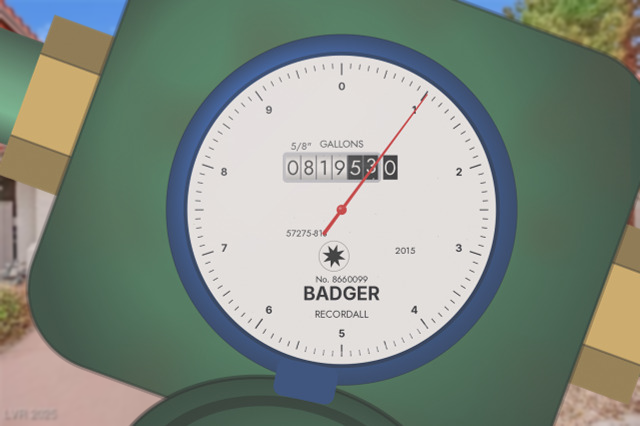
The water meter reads 819531.0 gal
